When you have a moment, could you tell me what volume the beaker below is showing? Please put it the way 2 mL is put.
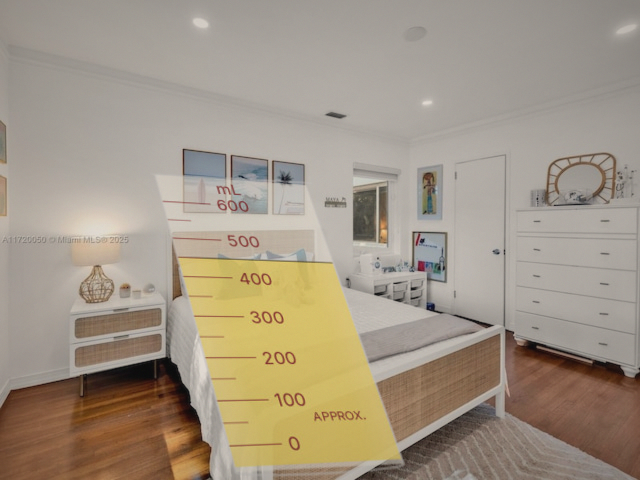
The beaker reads 450 mL
